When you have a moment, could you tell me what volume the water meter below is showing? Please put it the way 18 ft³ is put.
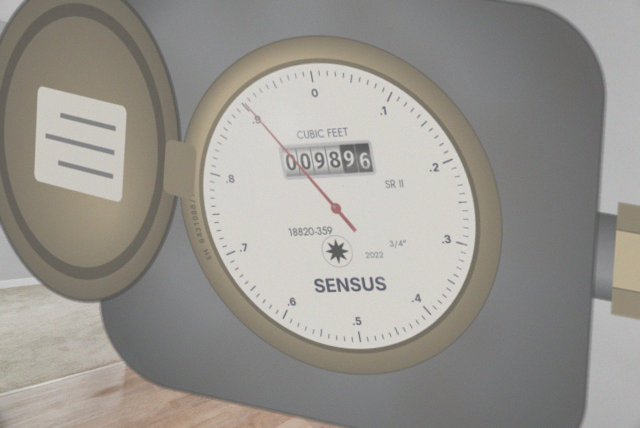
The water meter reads 9895.90 ft³
